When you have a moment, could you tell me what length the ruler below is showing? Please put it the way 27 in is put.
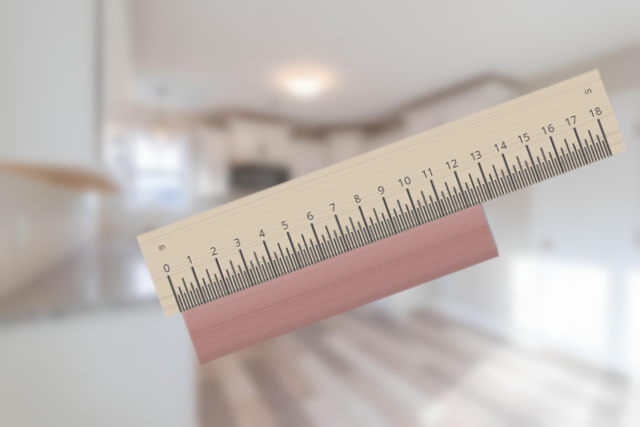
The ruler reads 12.5 in
